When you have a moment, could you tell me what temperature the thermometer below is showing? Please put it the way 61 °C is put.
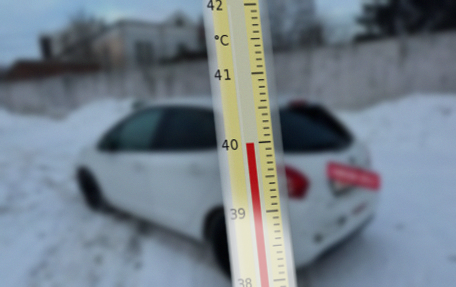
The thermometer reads 40 °C
